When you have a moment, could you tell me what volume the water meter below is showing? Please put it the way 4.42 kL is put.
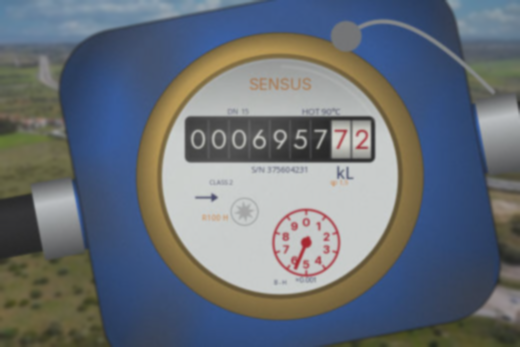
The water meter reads 6957.725 kL
